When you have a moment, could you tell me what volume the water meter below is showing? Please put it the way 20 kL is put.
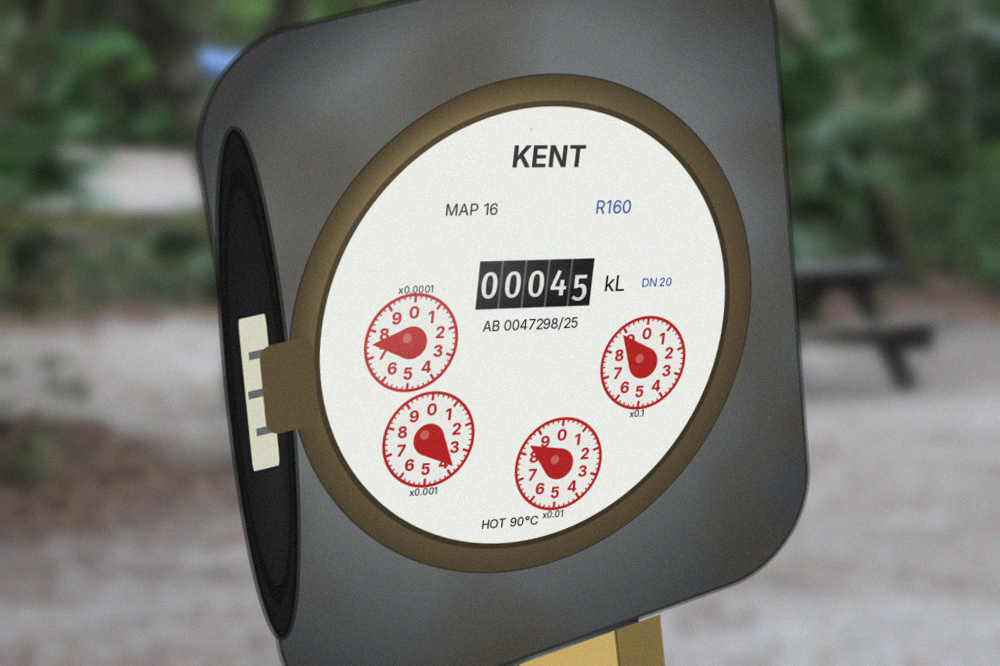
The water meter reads 44.8837 kL
